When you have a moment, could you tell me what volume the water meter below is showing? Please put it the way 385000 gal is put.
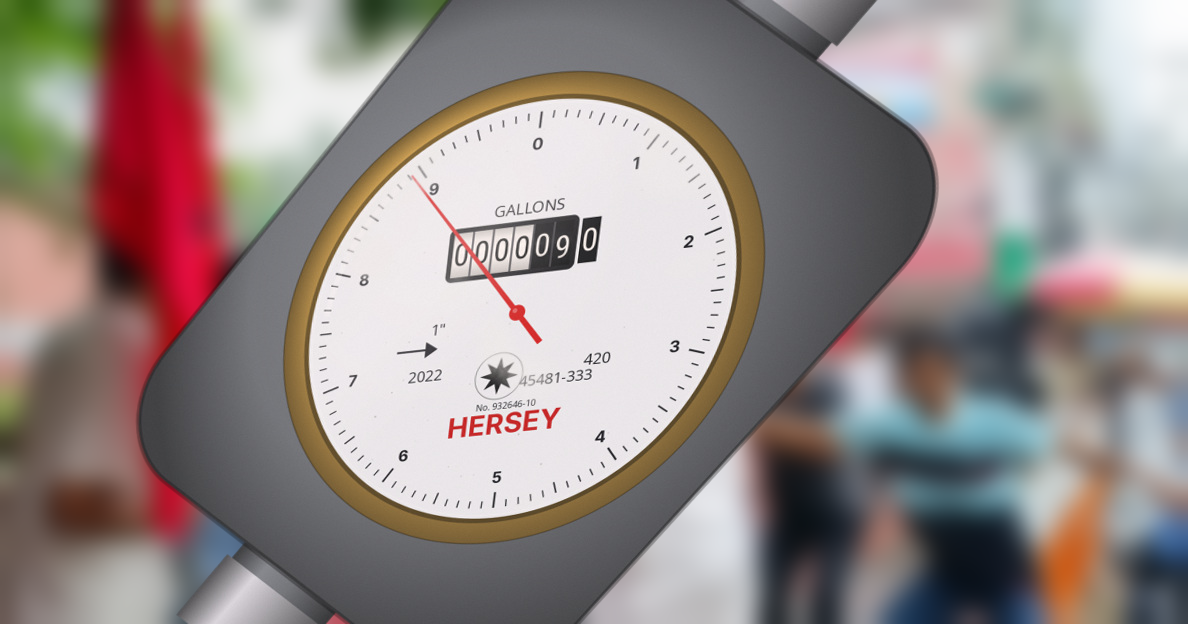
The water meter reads 88.9 gal
